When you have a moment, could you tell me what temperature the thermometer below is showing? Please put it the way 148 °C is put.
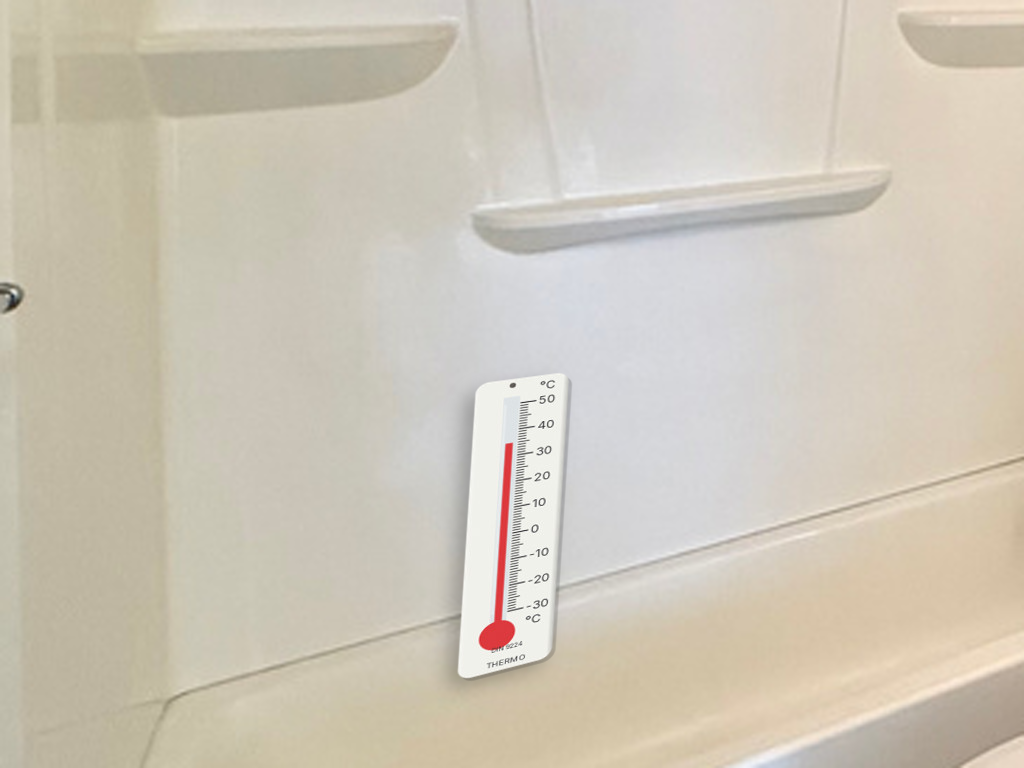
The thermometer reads 35 °C
